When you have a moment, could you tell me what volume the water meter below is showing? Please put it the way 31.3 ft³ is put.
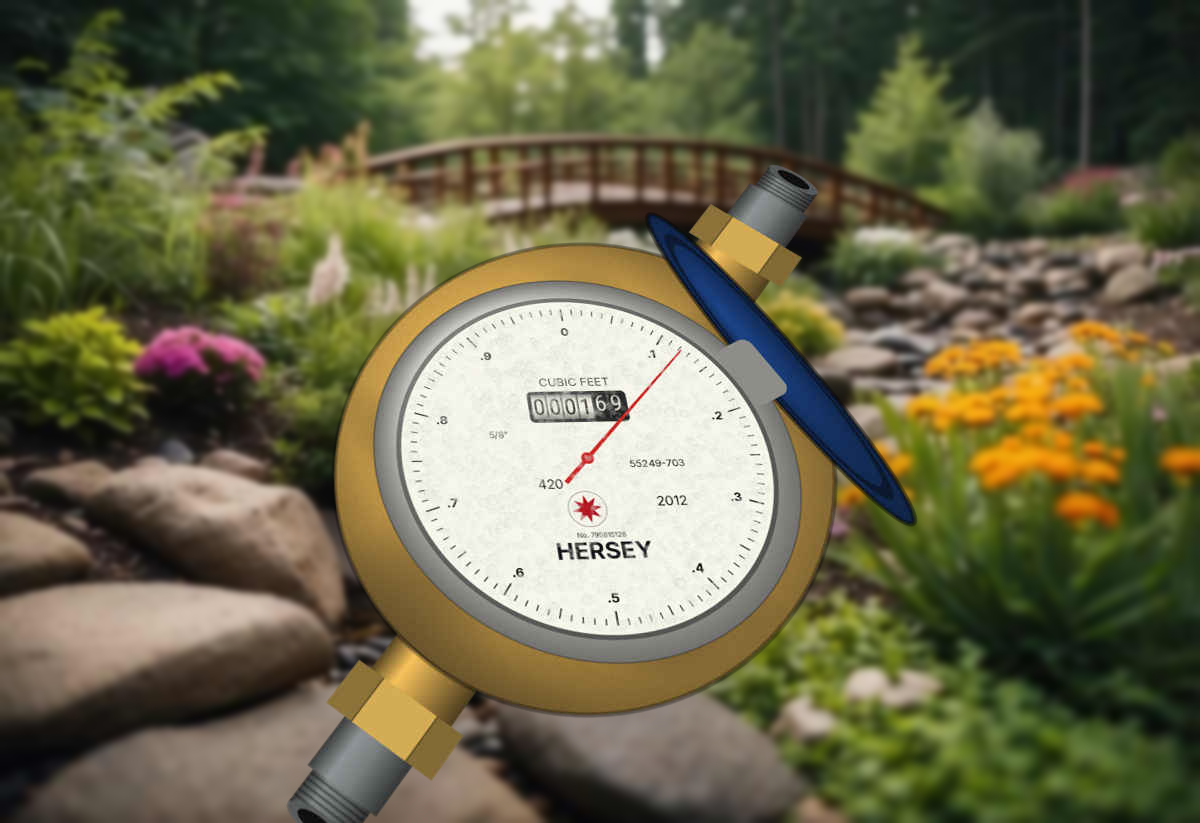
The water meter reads 169.12 ft³
